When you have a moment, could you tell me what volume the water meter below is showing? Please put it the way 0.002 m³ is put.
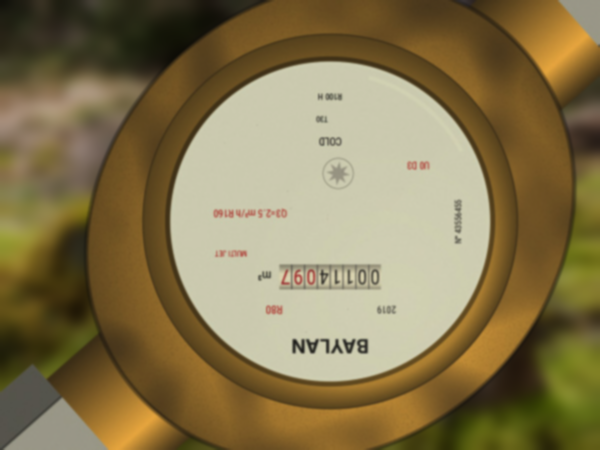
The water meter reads 114.097 m³
